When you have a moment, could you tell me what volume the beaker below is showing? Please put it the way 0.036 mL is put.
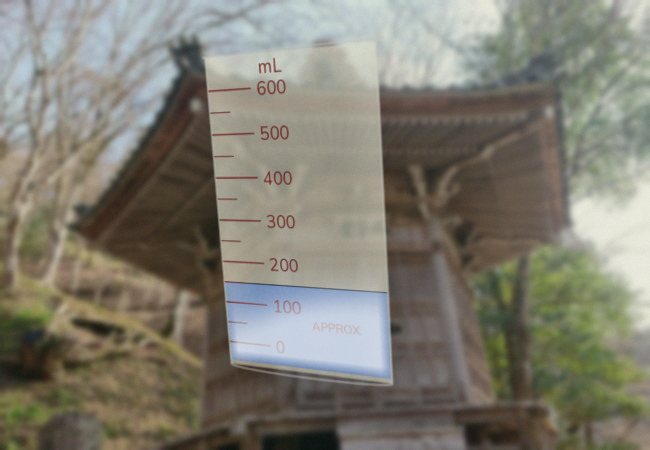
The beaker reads 150 mL
